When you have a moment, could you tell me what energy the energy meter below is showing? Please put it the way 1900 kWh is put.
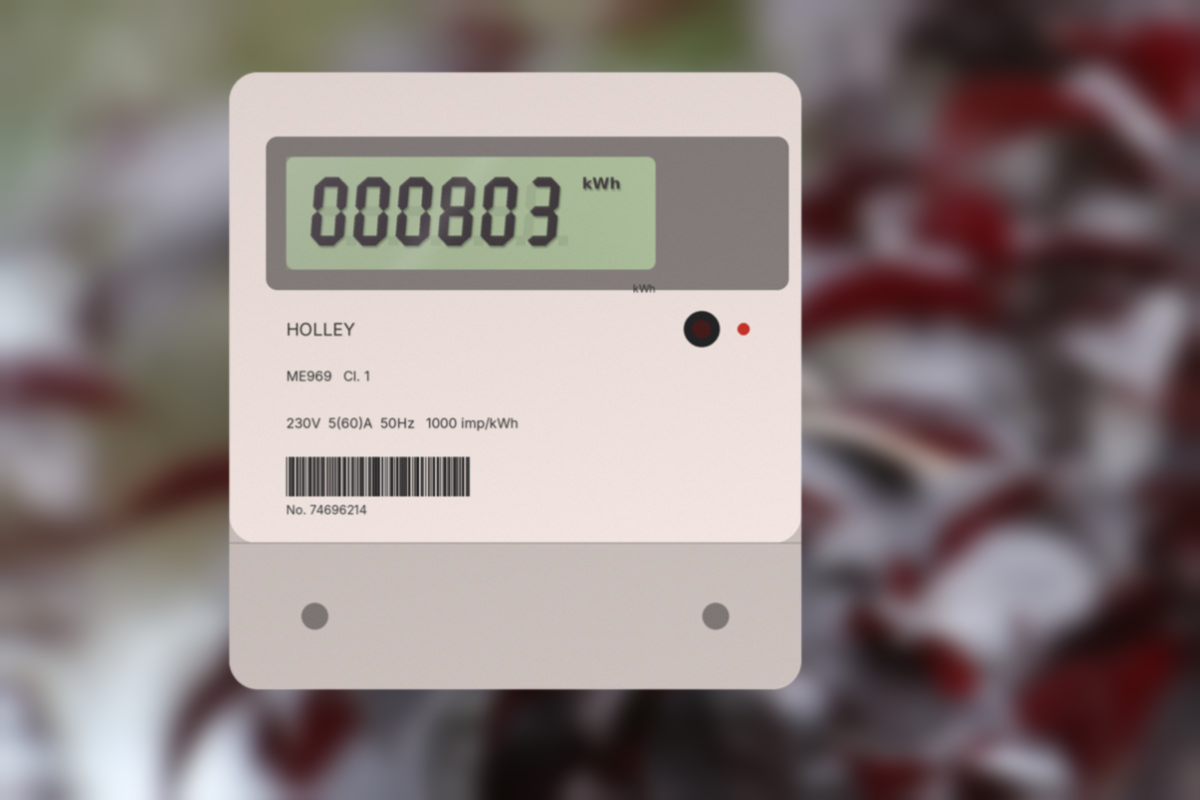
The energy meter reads 803 kWh
